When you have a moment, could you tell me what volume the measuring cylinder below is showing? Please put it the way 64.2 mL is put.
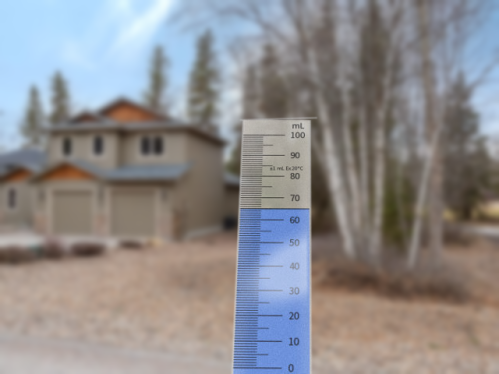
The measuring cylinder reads 65 mL
